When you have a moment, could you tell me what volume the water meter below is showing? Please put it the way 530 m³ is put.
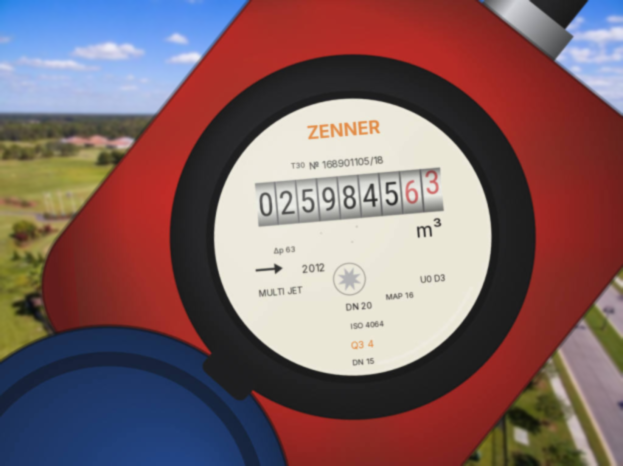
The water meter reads 259845.63 m³
